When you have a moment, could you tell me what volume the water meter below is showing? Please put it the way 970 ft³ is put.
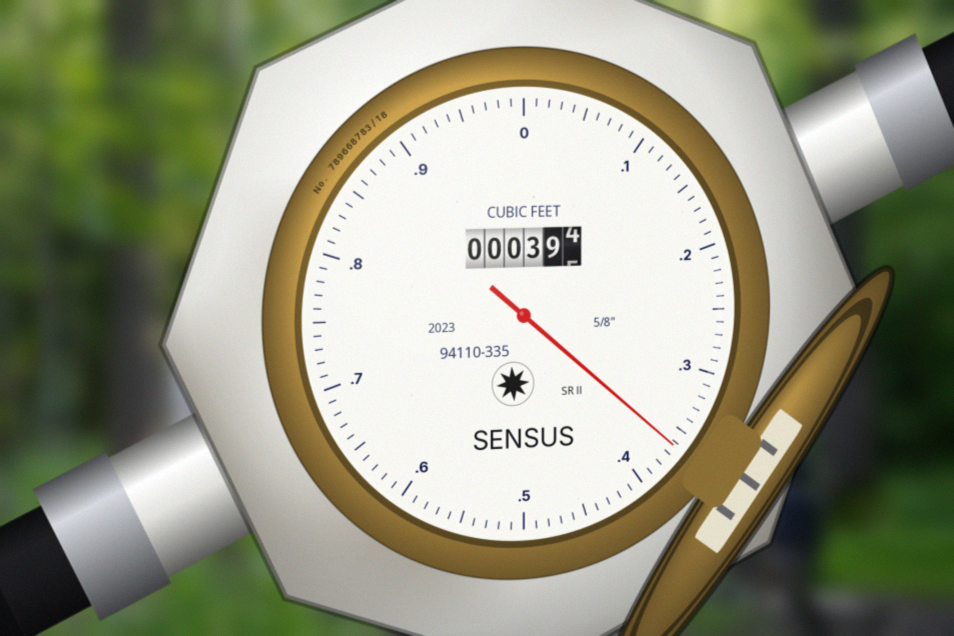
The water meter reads 394.36 ft³
